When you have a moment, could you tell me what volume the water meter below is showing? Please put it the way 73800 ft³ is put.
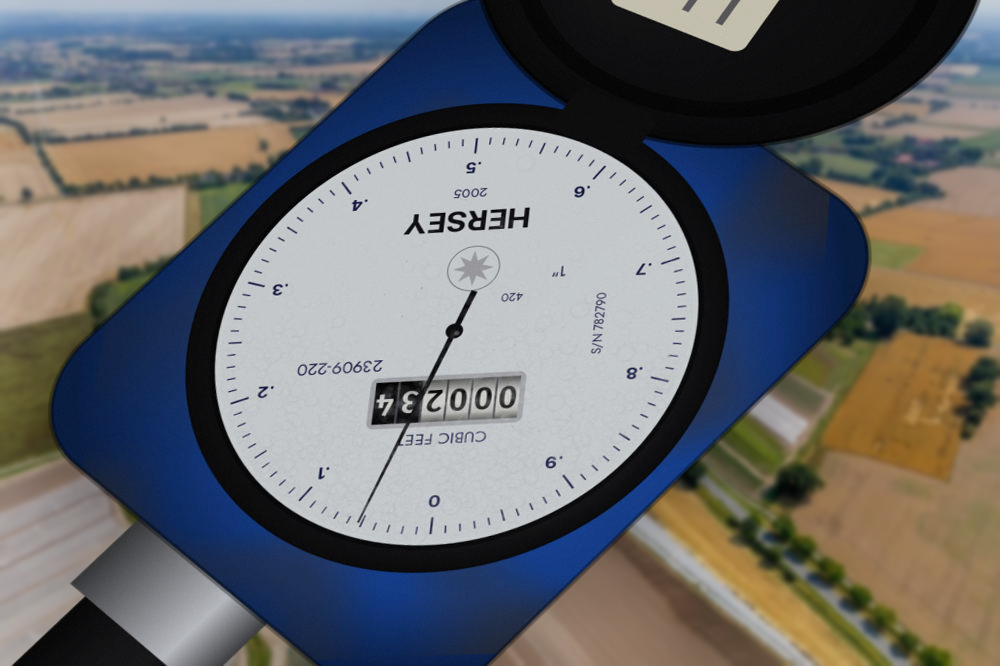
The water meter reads 234.05 ft³
